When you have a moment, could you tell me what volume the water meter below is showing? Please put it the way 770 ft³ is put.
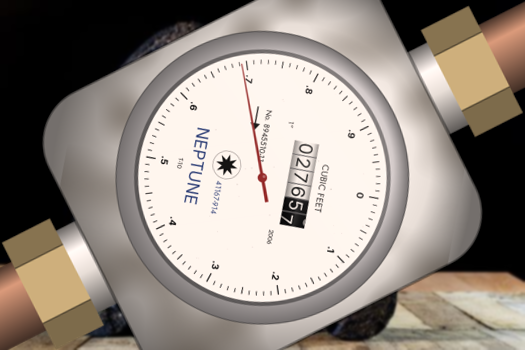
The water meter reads 27656.69 ft³
